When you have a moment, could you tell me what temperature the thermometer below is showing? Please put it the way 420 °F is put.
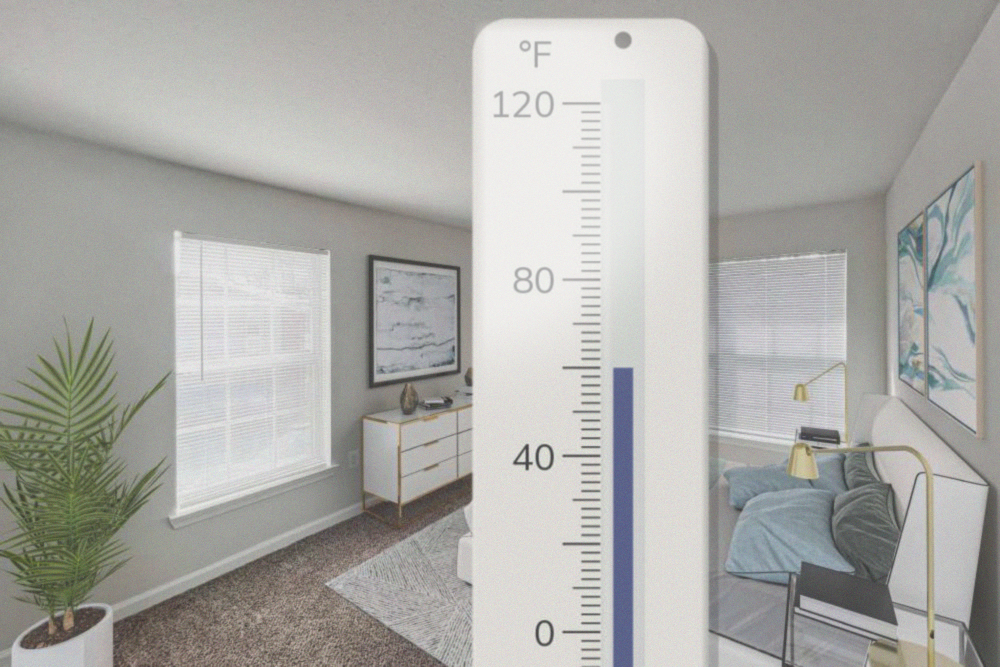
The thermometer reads 60 °F
